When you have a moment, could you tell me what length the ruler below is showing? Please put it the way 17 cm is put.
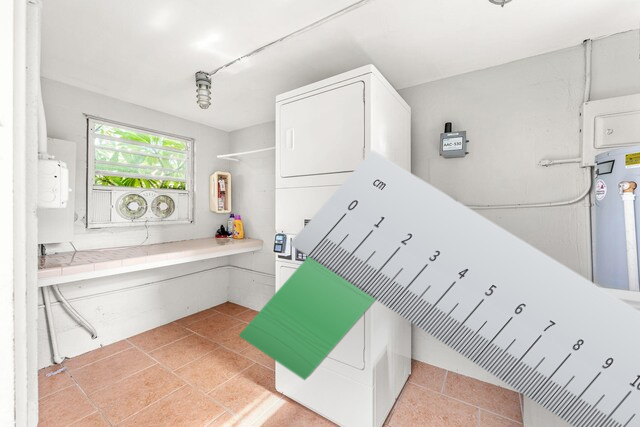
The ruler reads 2.5 cm
